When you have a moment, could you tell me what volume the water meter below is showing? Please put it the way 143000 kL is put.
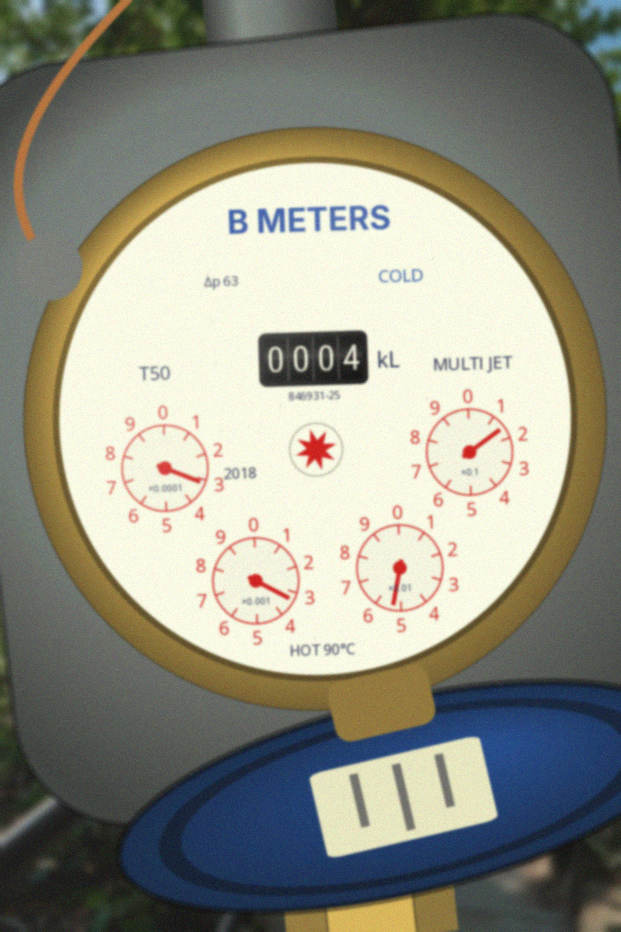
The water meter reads 4.1533 kL
